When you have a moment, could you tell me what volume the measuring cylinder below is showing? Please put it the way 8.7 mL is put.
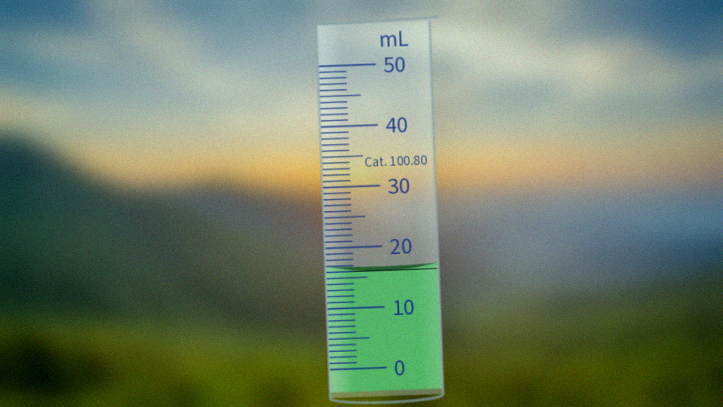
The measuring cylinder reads 16 mL
